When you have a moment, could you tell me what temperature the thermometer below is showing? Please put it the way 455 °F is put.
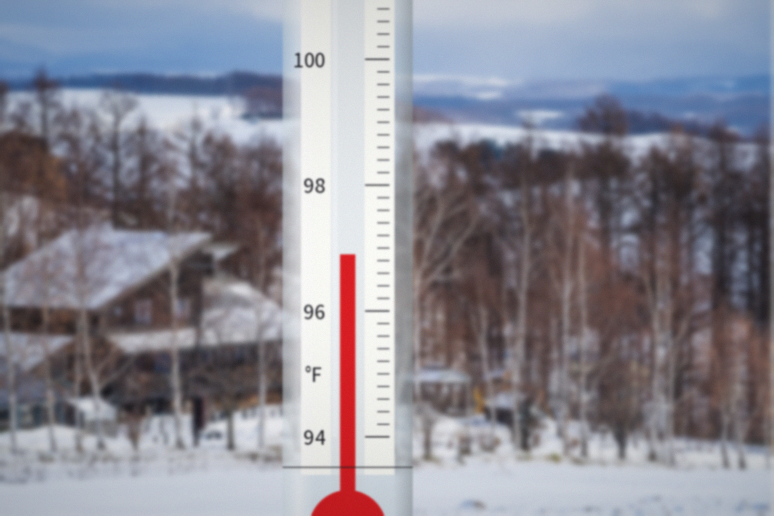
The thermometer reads 96.9 °F
